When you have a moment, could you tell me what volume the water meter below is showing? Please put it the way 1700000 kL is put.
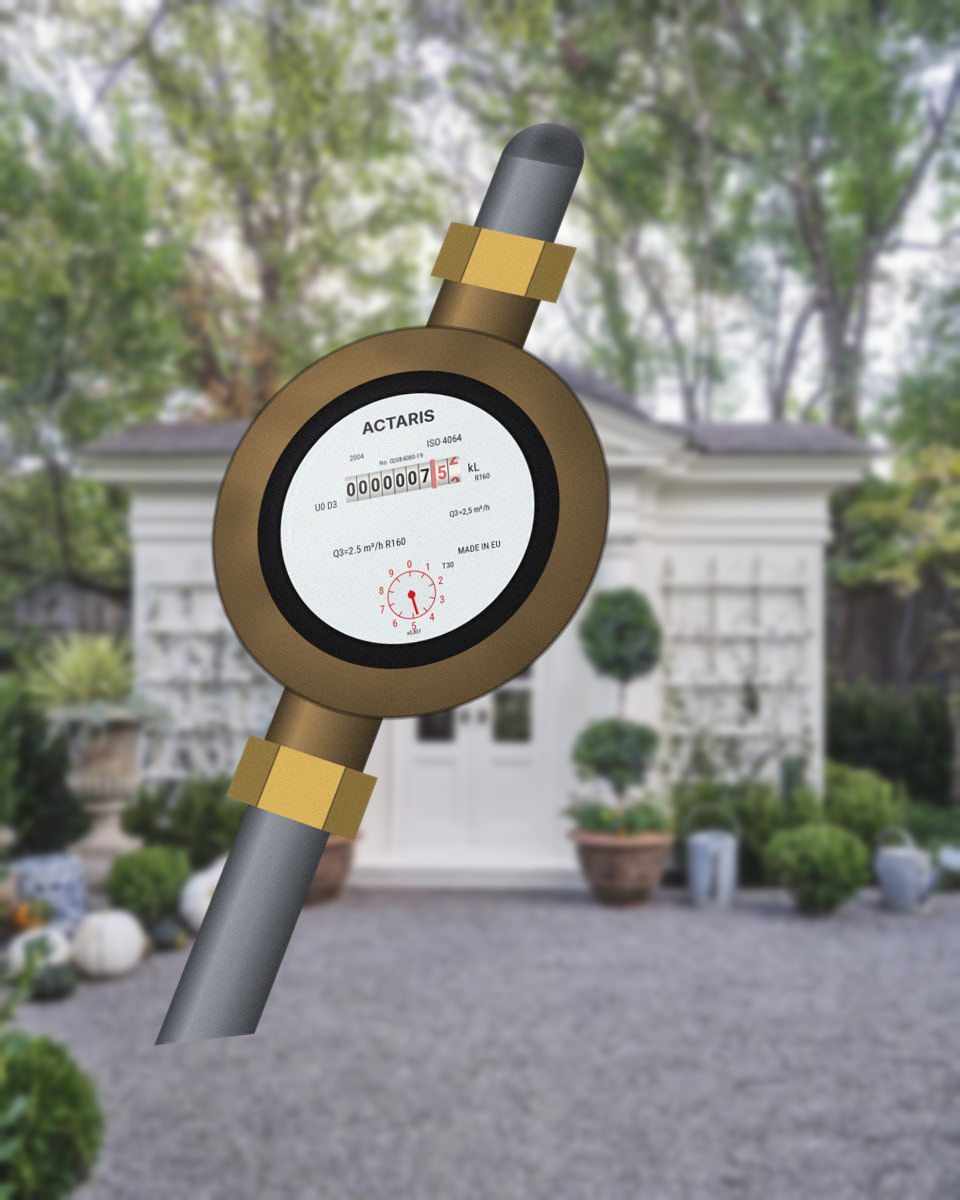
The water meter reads 7.524 kL
